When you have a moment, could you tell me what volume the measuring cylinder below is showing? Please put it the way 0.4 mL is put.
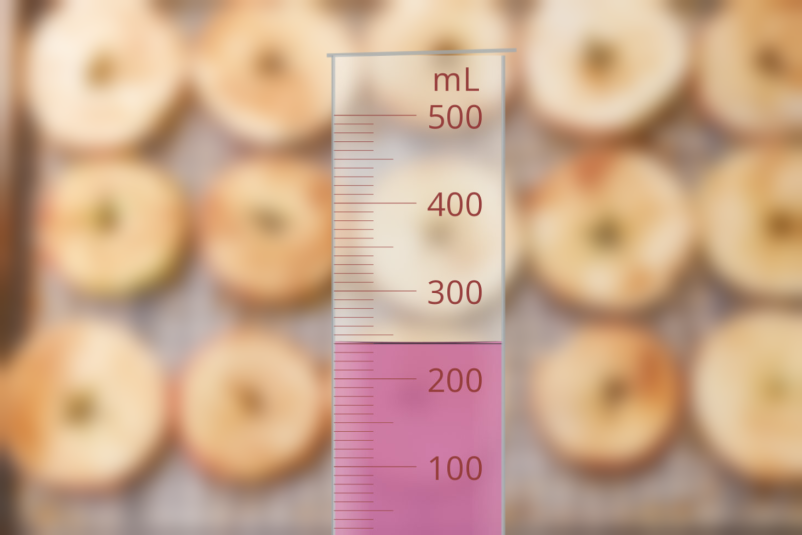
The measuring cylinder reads 240 mL
